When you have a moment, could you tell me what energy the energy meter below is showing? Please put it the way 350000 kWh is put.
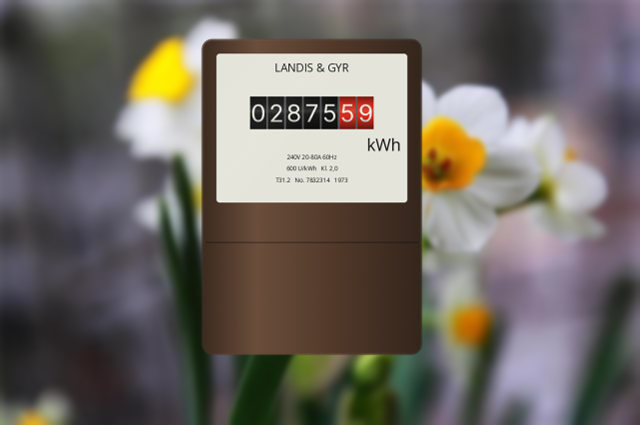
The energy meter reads 2875.59 kWh
